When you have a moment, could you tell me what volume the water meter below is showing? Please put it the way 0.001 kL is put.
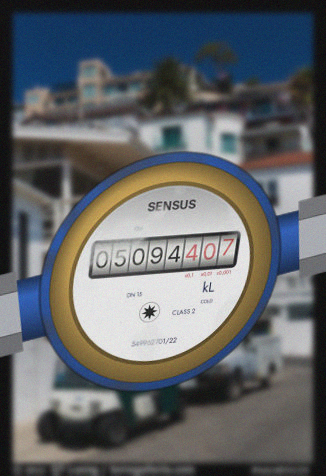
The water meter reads 5094.407 kL
